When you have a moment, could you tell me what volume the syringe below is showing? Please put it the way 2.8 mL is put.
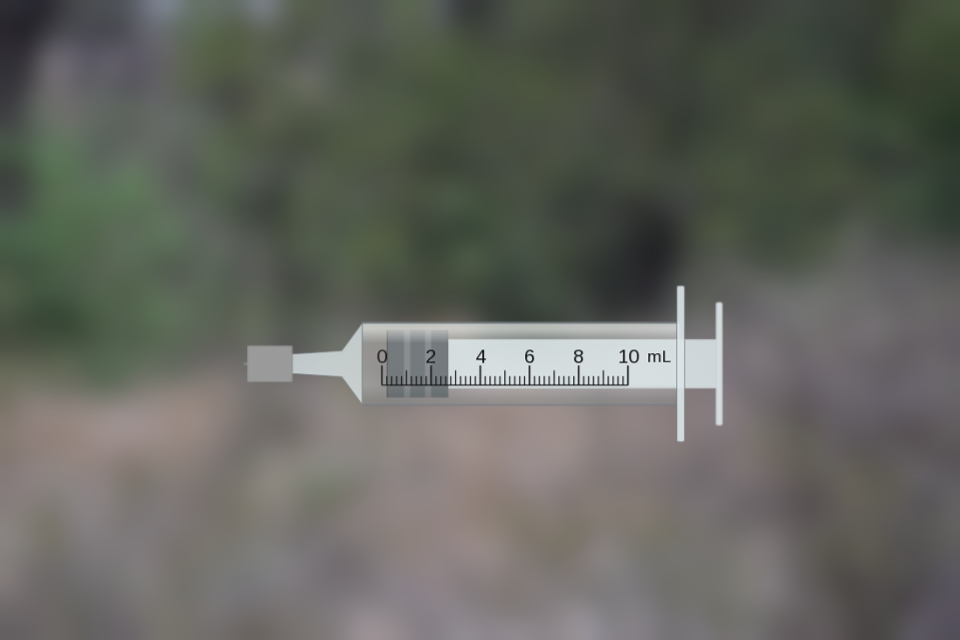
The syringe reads 0.2 mL
